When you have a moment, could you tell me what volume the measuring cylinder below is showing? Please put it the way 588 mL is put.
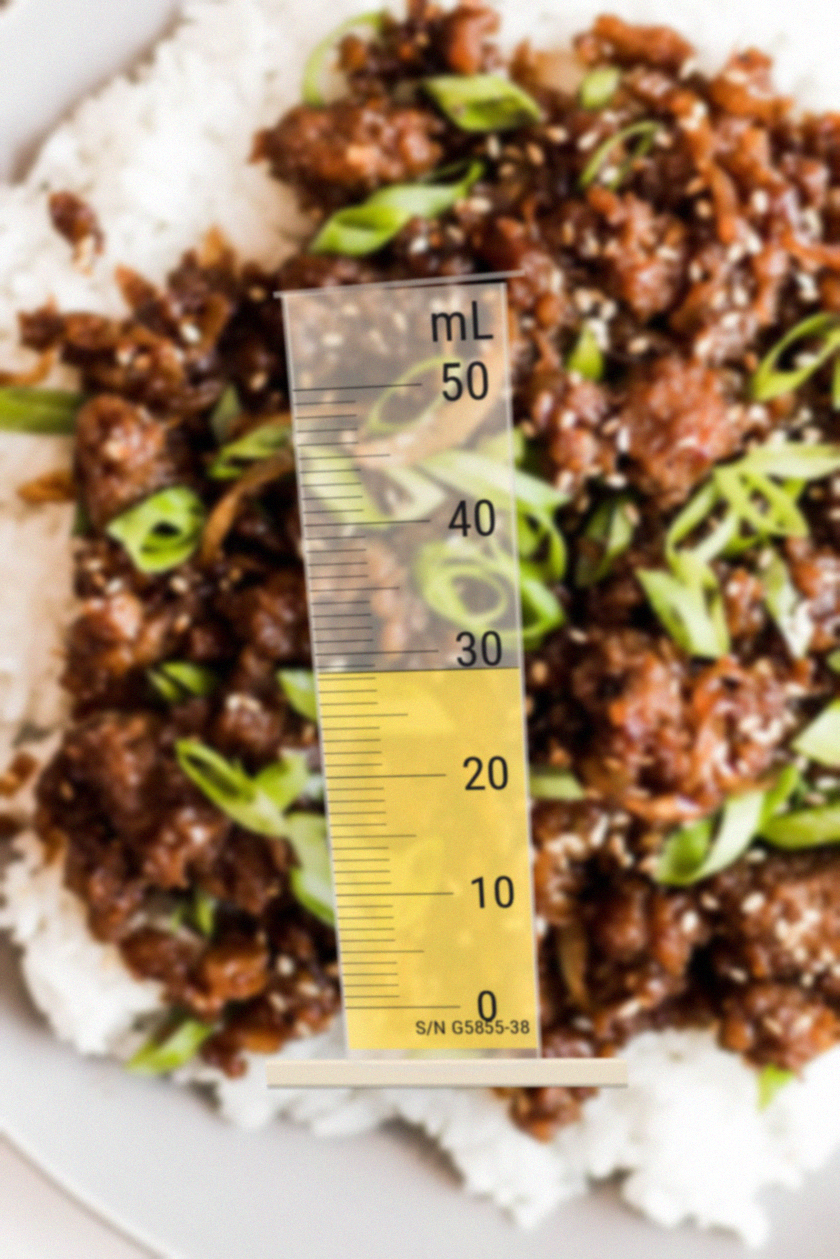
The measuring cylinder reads 28.5 mL
